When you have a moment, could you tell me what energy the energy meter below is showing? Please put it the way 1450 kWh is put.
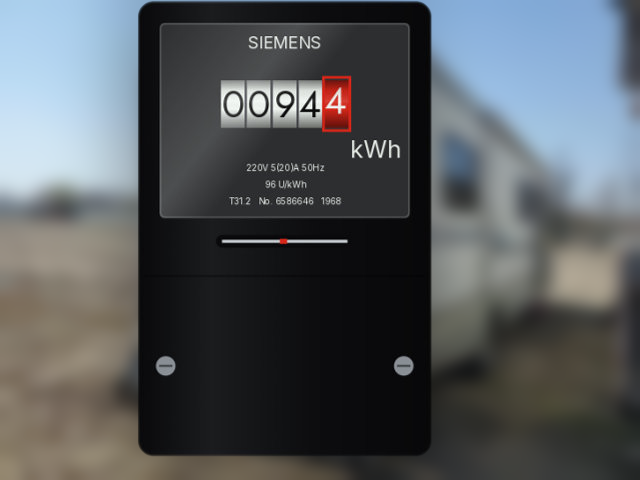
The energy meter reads 94.4 kWh
